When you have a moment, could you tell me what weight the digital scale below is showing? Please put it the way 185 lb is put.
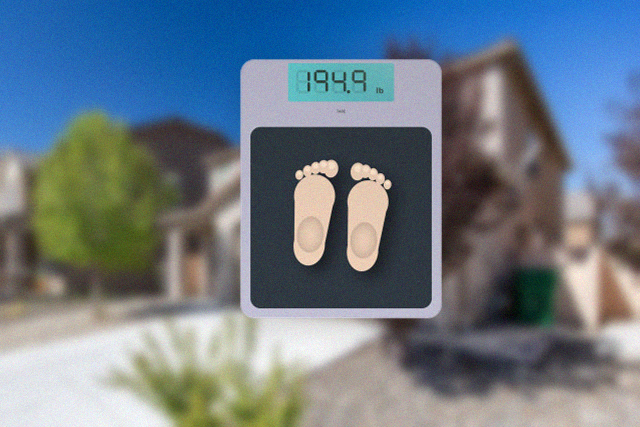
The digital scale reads 194.9 lb
